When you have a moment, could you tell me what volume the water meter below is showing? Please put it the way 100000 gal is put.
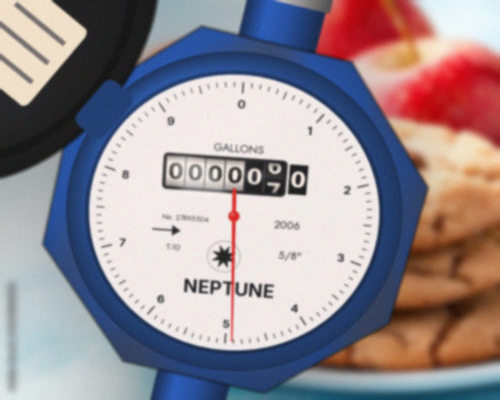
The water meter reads 64.9 gal
